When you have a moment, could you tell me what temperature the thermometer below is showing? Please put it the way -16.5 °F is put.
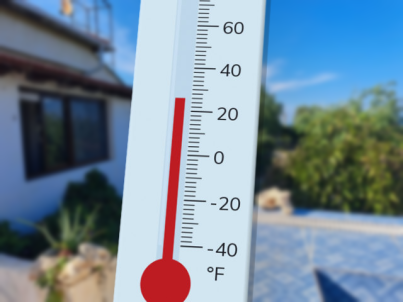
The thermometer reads 26 °F
